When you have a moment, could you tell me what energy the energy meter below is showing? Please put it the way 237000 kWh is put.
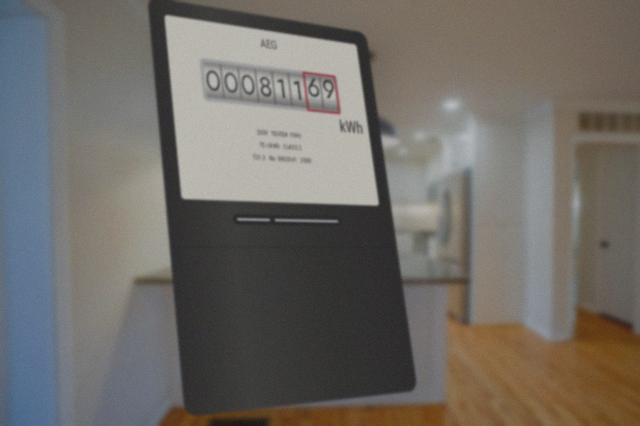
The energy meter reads 811.69 kWh
